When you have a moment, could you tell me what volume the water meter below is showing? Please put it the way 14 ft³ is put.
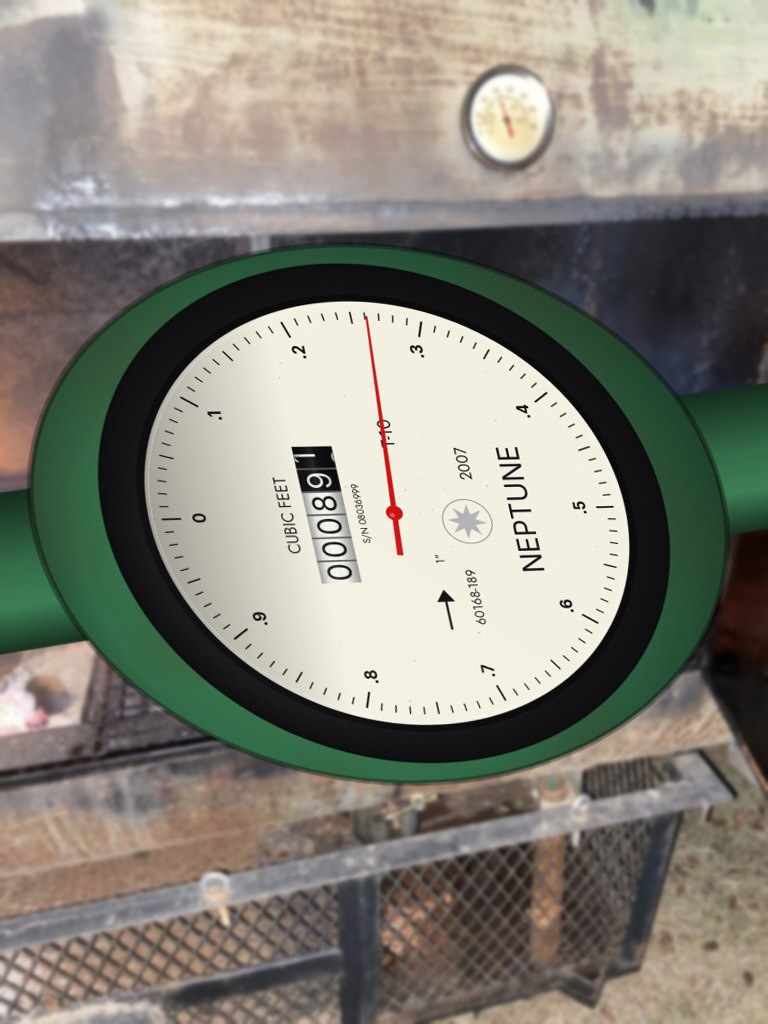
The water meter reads 891.26 ft³
